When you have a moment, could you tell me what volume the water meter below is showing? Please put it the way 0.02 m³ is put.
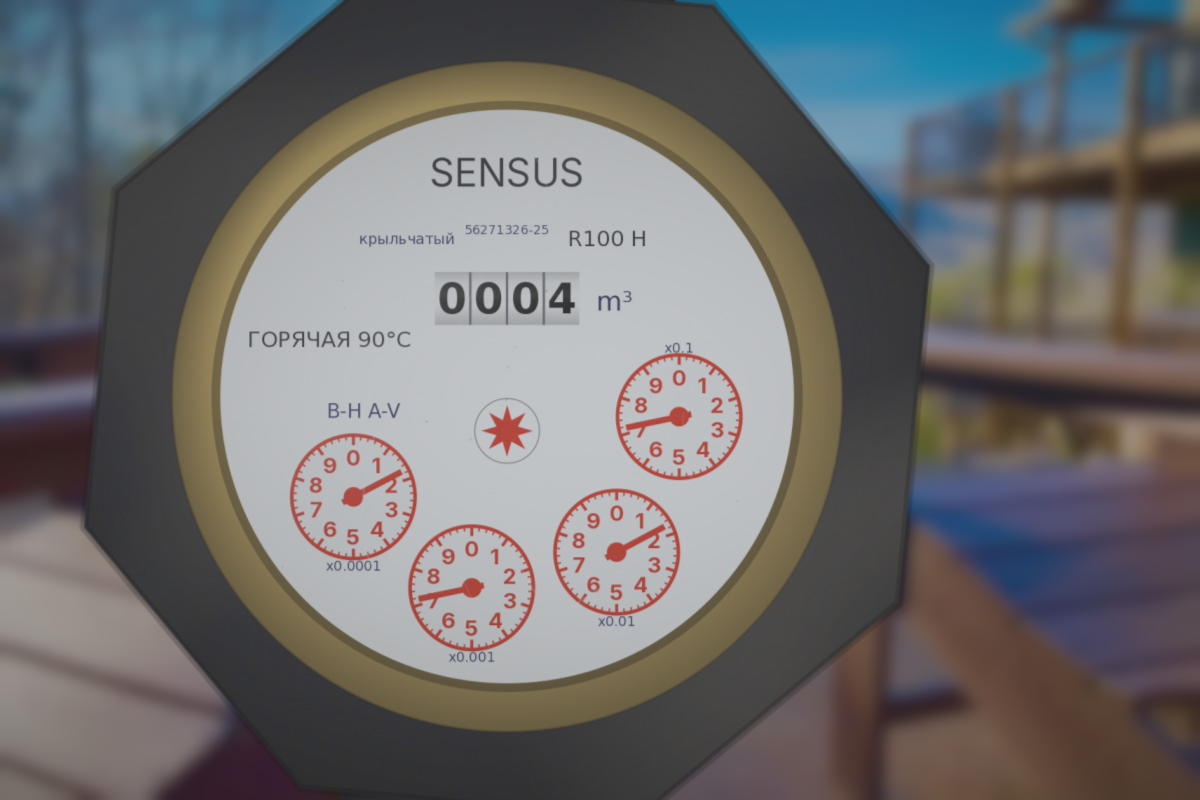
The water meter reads 4.7171 m³
